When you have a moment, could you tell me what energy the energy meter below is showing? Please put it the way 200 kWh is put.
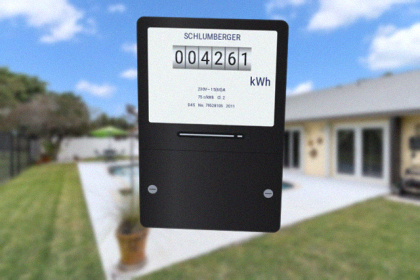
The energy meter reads 4261 kWh
